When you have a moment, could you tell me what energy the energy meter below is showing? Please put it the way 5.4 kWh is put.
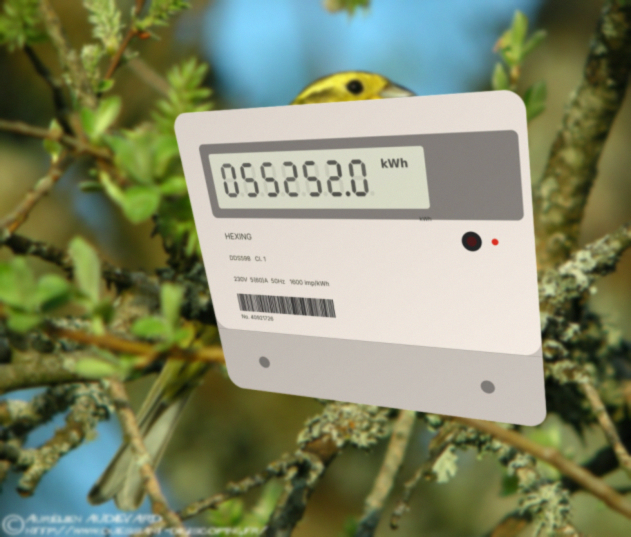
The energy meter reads 55252.0 kWh
